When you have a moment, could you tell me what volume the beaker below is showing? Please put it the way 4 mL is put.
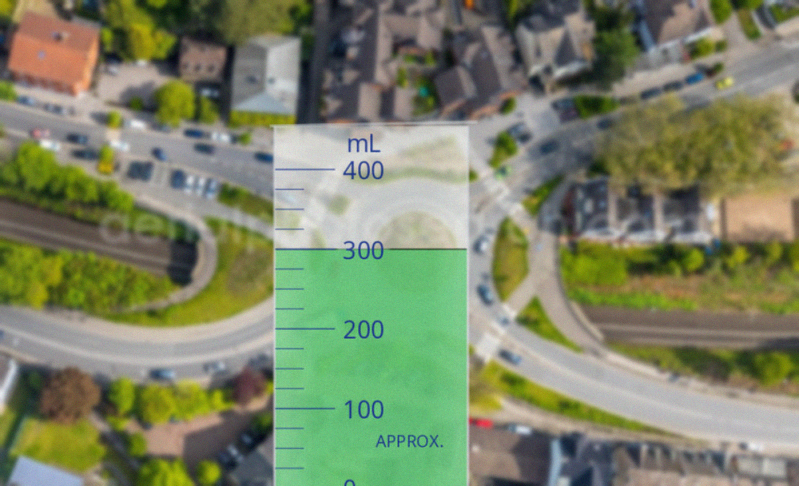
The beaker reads 300 mL
